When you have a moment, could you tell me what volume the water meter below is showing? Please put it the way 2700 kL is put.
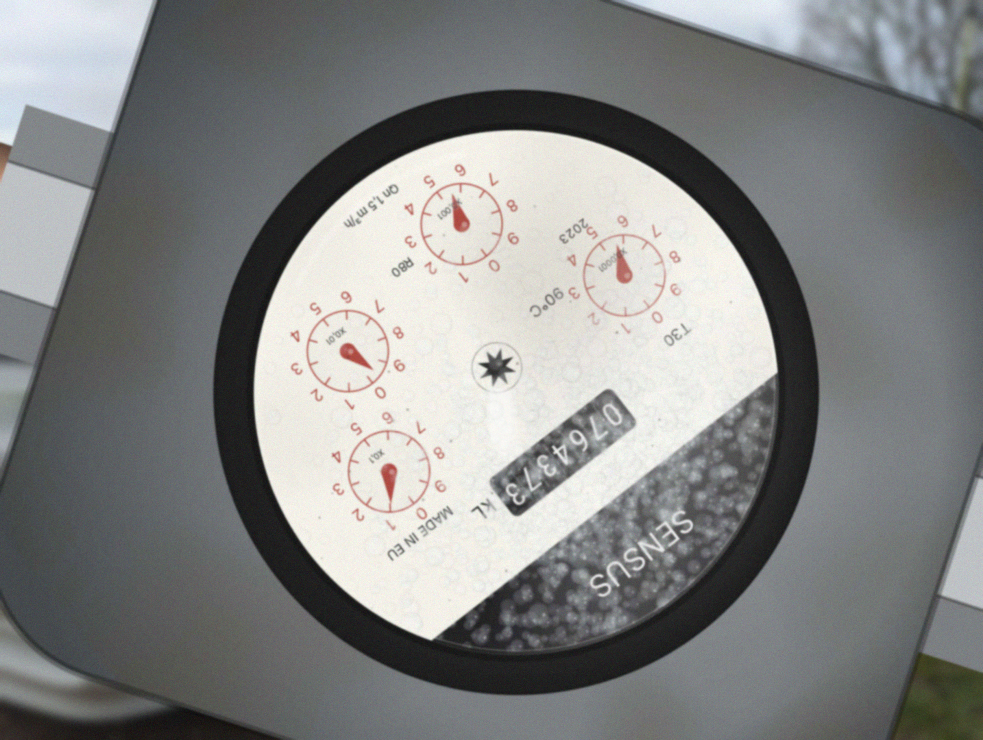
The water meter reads 764373.0955 kL
